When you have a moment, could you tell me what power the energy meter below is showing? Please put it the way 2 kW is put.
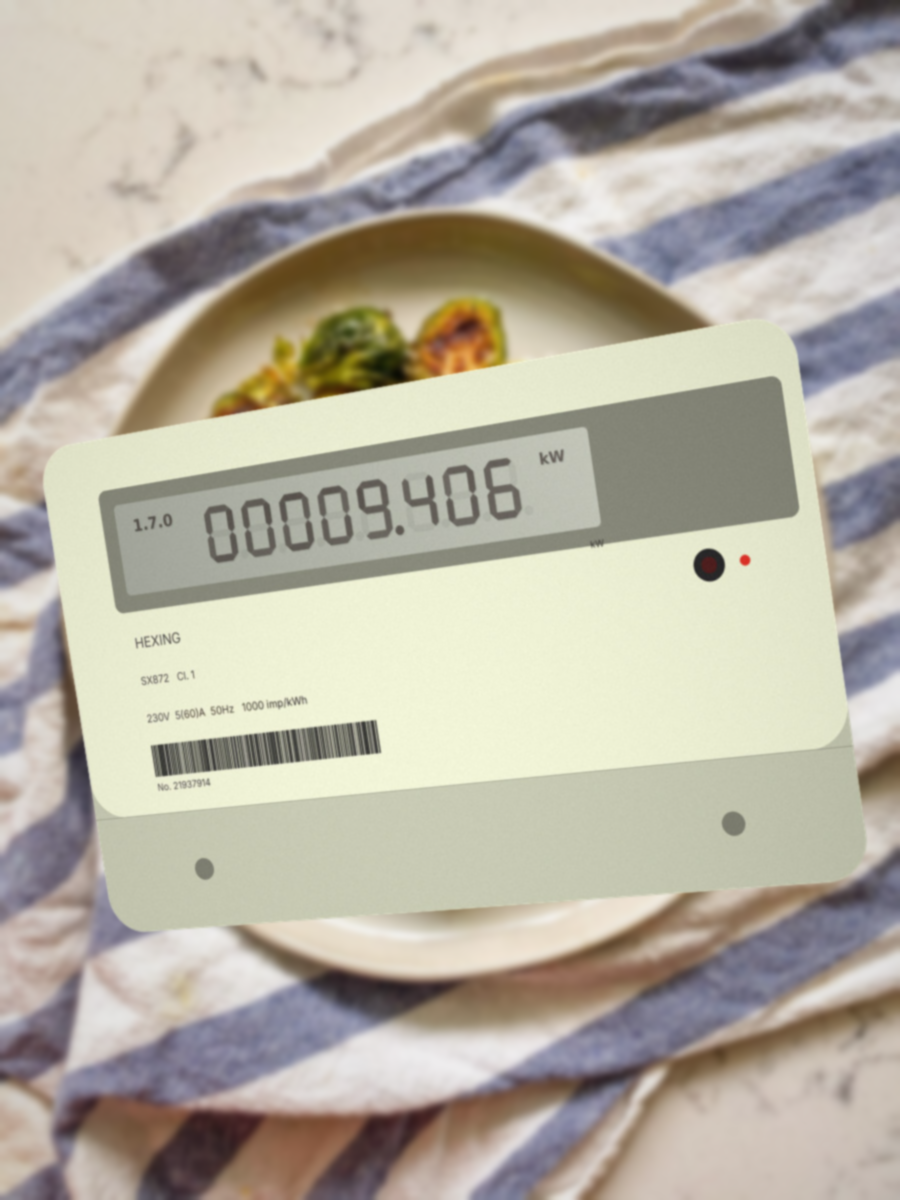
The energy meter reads 9.406 kW
